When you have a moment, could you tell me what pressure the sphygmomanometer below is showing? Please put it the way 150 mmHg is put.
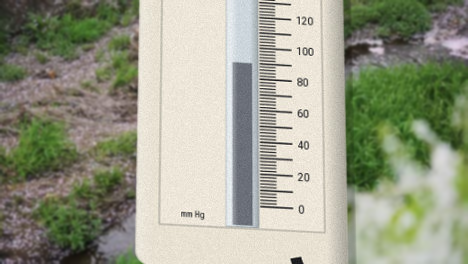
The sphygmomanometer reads 90 mmHg
